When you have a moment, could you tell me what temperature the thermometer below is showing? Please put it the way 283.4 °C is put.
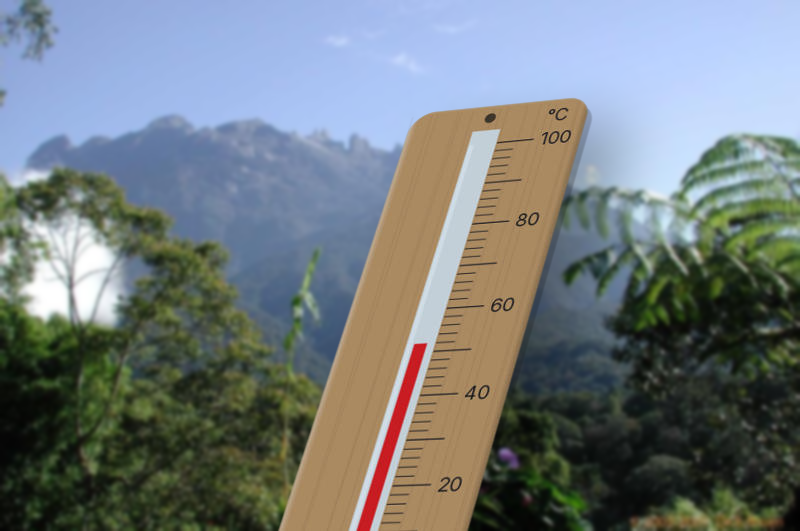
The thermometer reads 52 °C
